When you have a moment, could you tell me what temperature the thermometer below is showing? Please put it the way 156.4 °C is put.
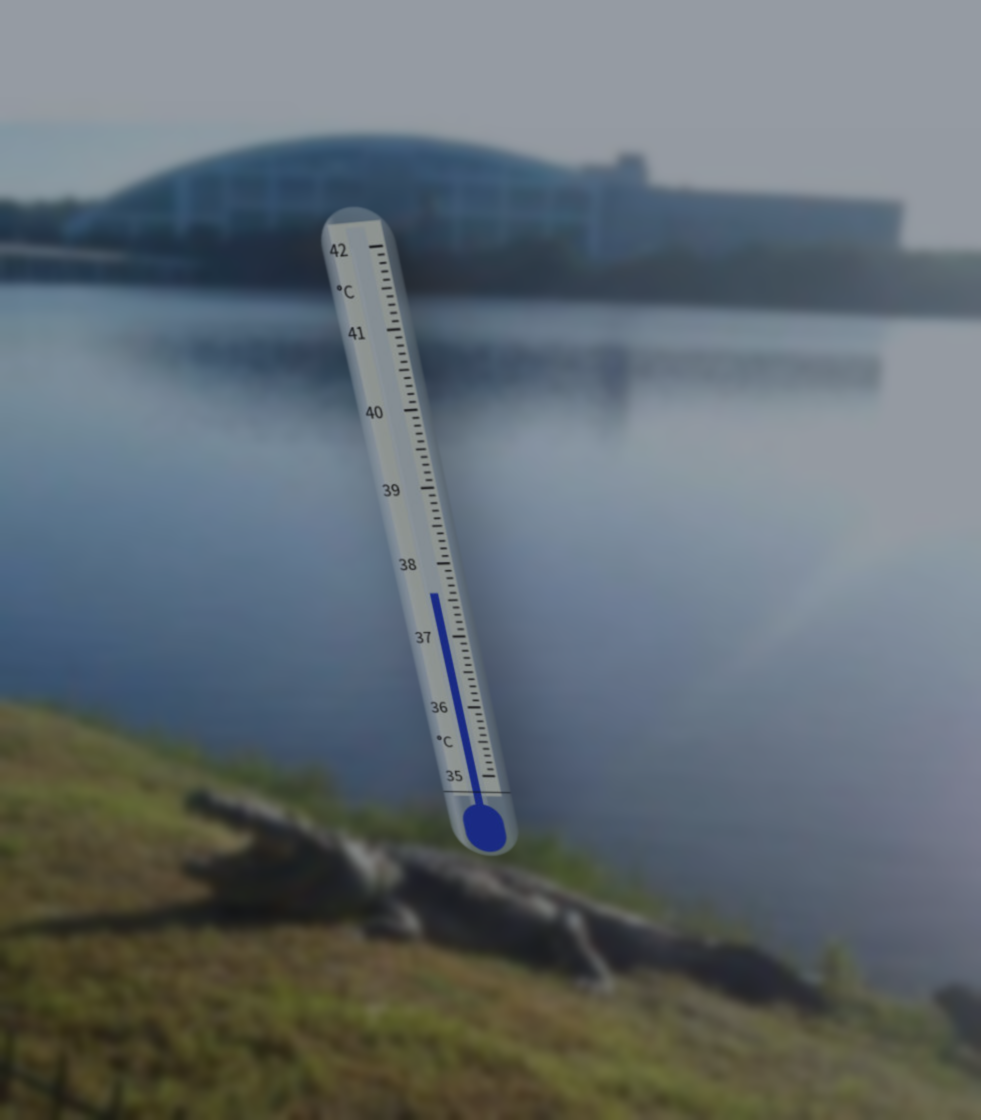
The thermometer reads 37.6 °C
